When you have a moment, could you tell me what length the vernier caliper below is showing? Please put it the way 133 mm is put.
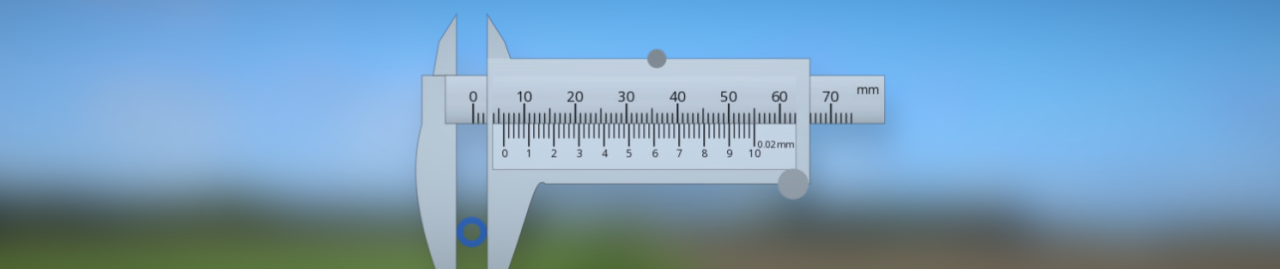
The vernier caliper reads 6.0 mm
